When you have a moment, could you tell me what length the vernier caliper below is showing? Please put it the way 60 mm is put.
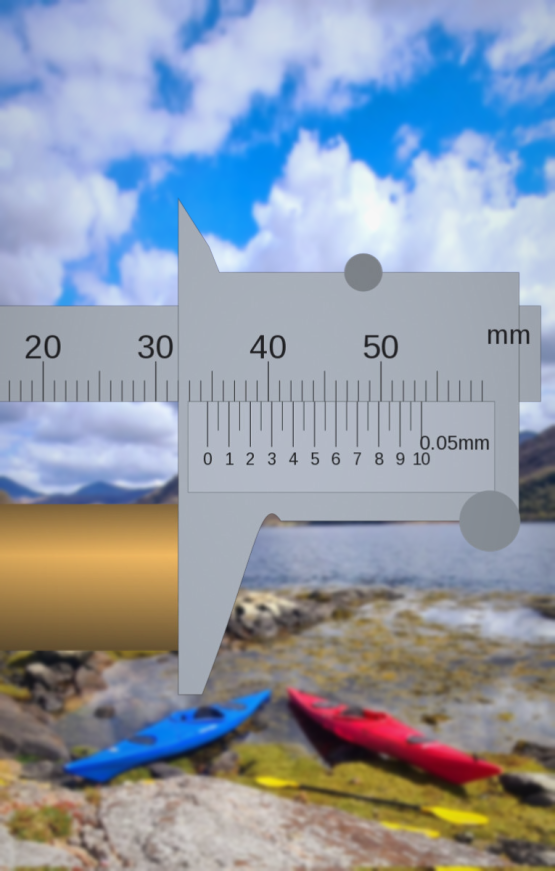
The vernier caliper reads 34.6 mm
